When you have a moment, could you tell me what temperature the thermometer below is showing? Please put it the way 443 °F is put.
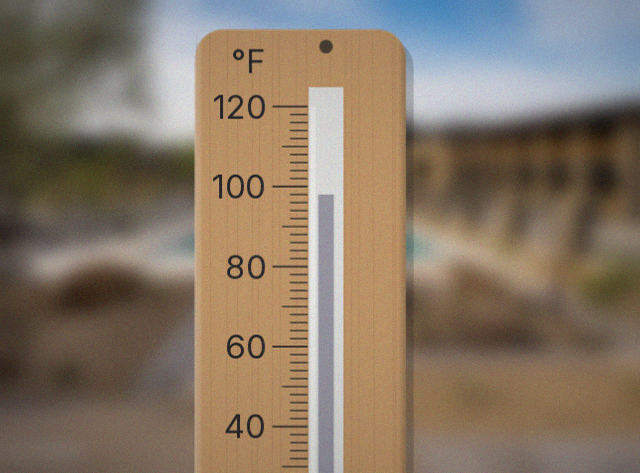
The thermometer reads 98 °F
